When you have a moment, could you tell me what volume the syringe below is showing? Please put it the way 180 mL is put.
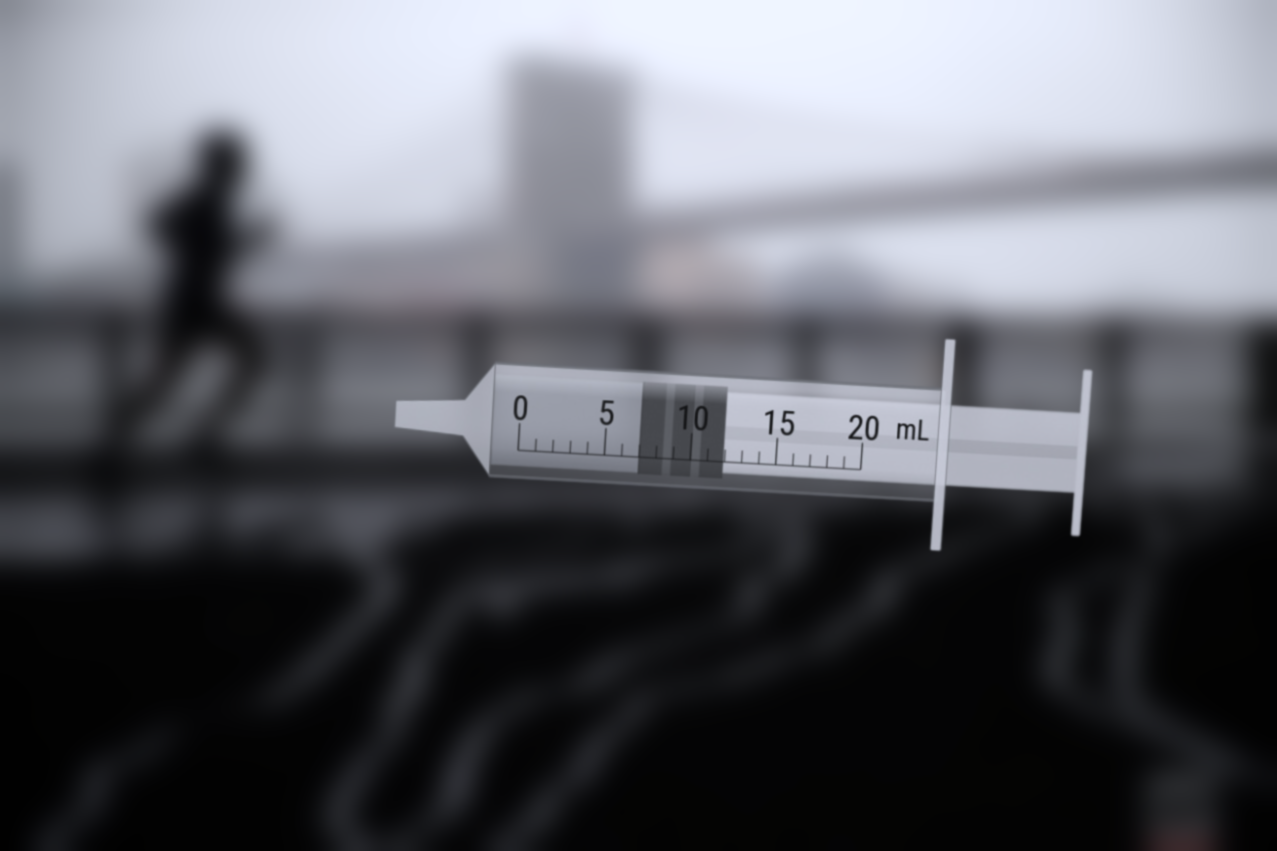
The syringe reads 7 mL
